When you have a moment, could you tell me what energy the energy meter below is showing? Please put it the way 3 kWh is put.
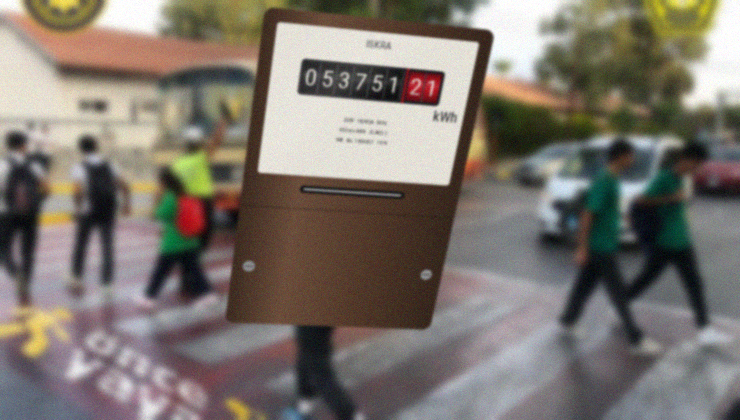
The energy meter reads 53751.21 kWh
